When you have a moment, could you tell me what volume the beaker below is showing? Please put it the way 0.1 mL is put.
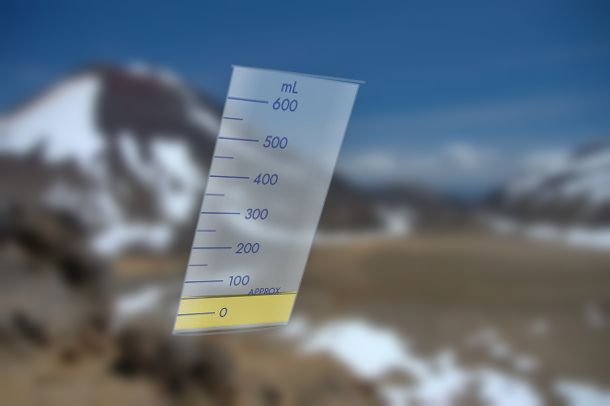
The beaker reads 50 mL
